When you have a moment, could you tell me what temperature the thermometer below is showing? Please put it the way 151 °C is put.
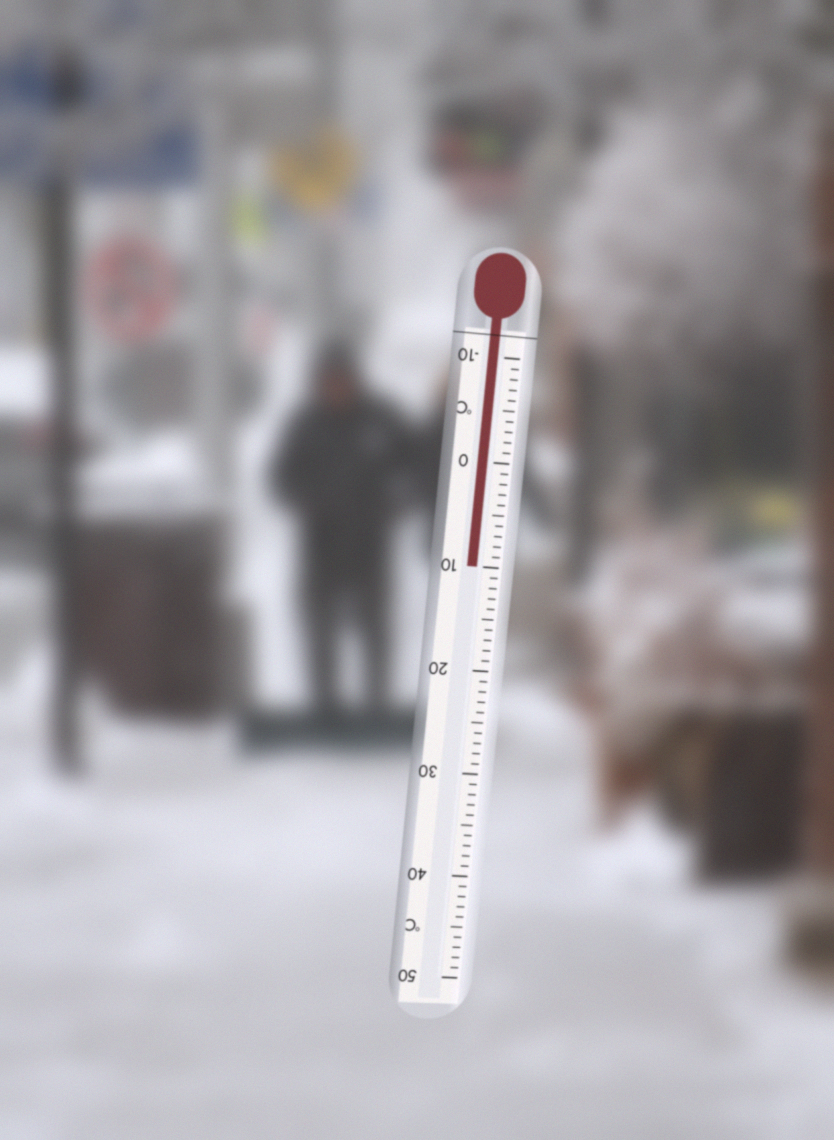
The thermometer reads 10 °C
